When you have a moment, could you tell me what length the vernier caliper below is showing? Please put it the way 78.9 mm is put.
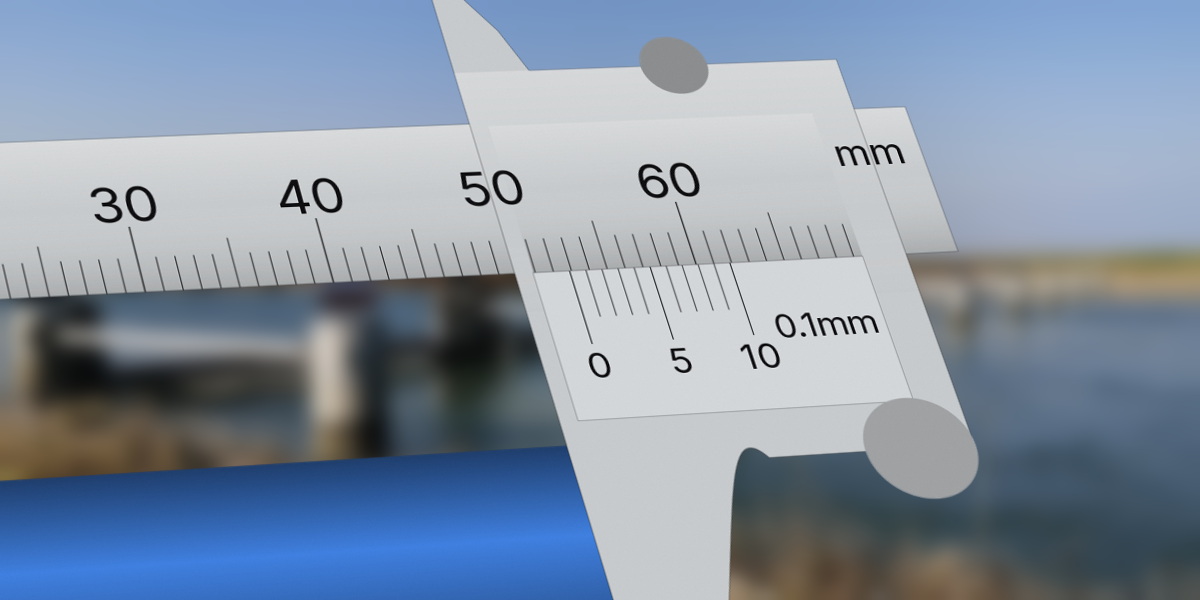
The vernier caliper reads 52.9 mm
